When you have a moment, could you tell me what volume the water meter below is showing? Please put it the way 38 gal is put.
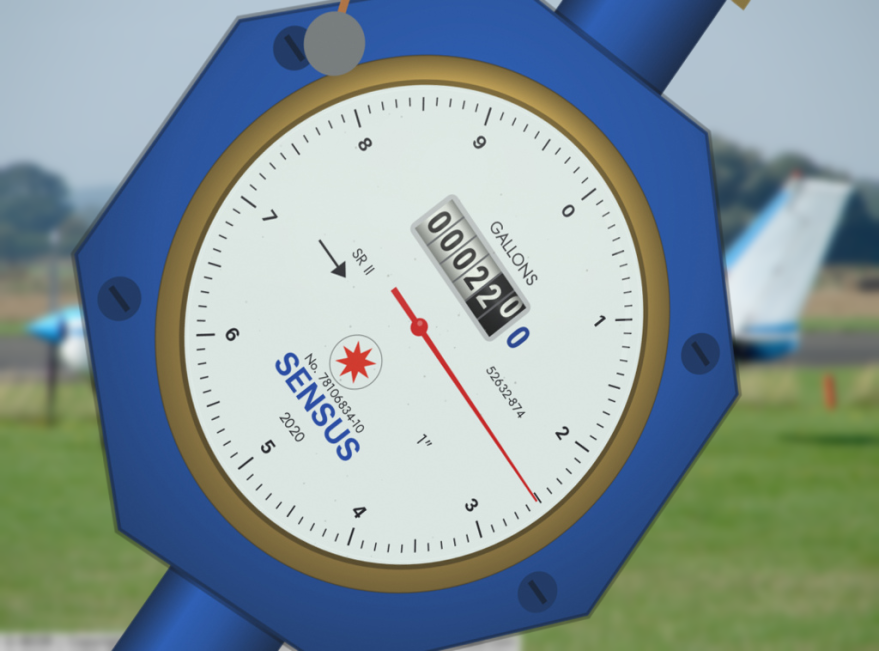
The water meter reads 2202.5 gal
